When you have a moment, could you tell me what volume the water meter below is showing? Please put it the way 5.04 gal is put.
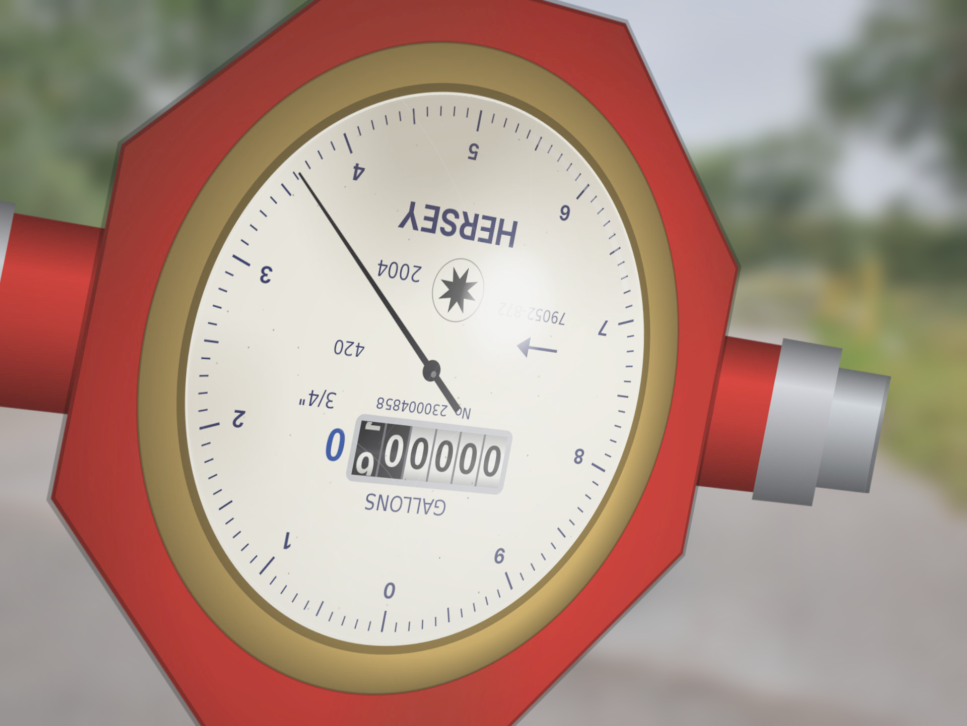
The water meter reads 63.6 gal
